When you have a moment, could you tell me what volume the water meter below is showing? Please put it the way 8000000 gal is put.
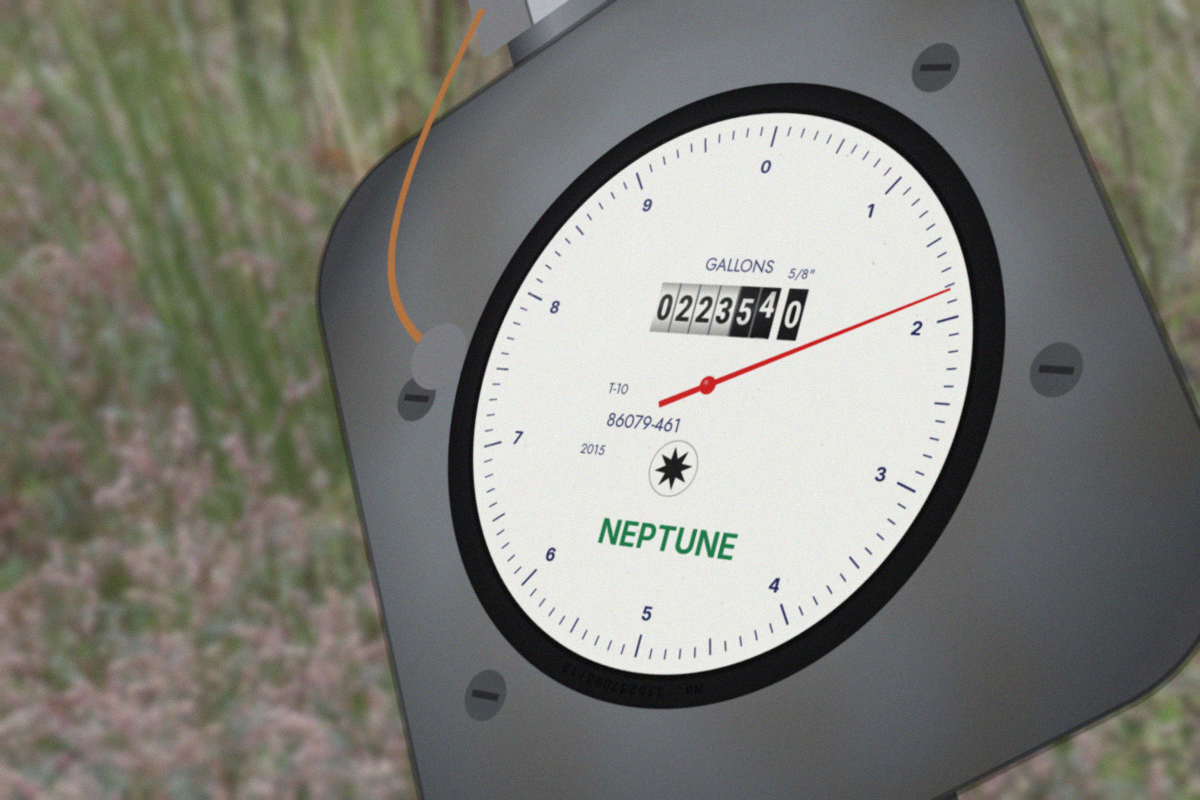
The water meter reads 223541.8 gal
